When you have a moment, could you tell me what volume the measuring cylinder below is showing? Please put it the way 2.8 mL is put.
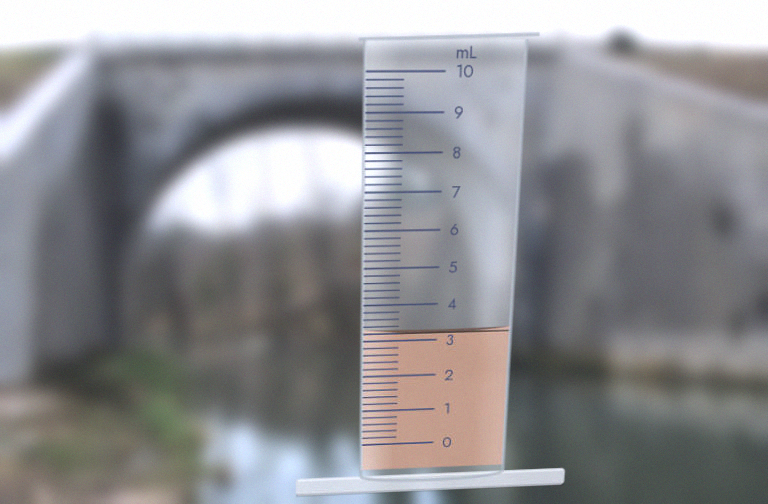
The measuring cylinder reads 3.2 mL
